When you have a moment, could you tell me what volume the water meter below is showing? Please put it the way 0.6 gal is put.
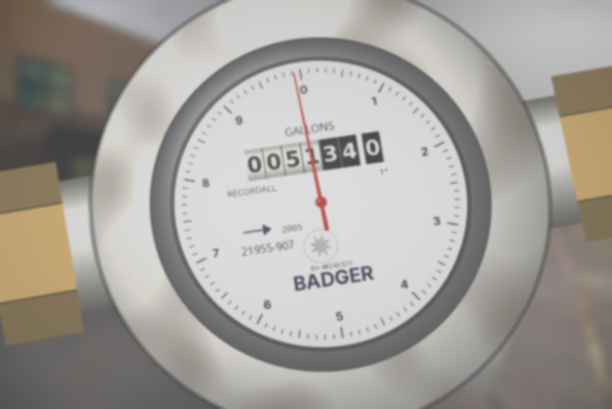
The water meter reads 51339.9 gal
